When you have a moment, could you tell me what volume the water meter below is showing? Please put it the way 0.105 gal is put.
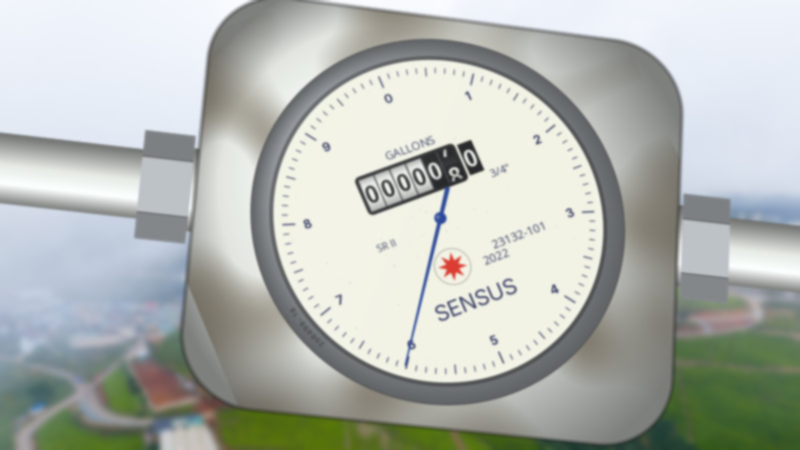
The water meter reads 76.0 gal
